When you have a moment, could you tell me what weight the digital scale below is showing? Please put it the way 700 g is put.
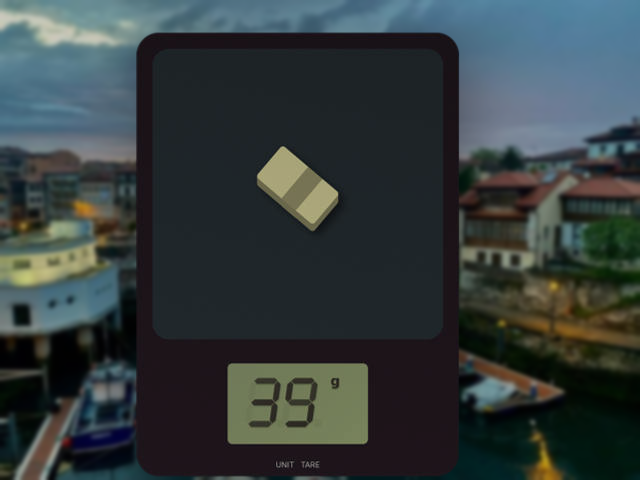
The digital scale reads 39 g
